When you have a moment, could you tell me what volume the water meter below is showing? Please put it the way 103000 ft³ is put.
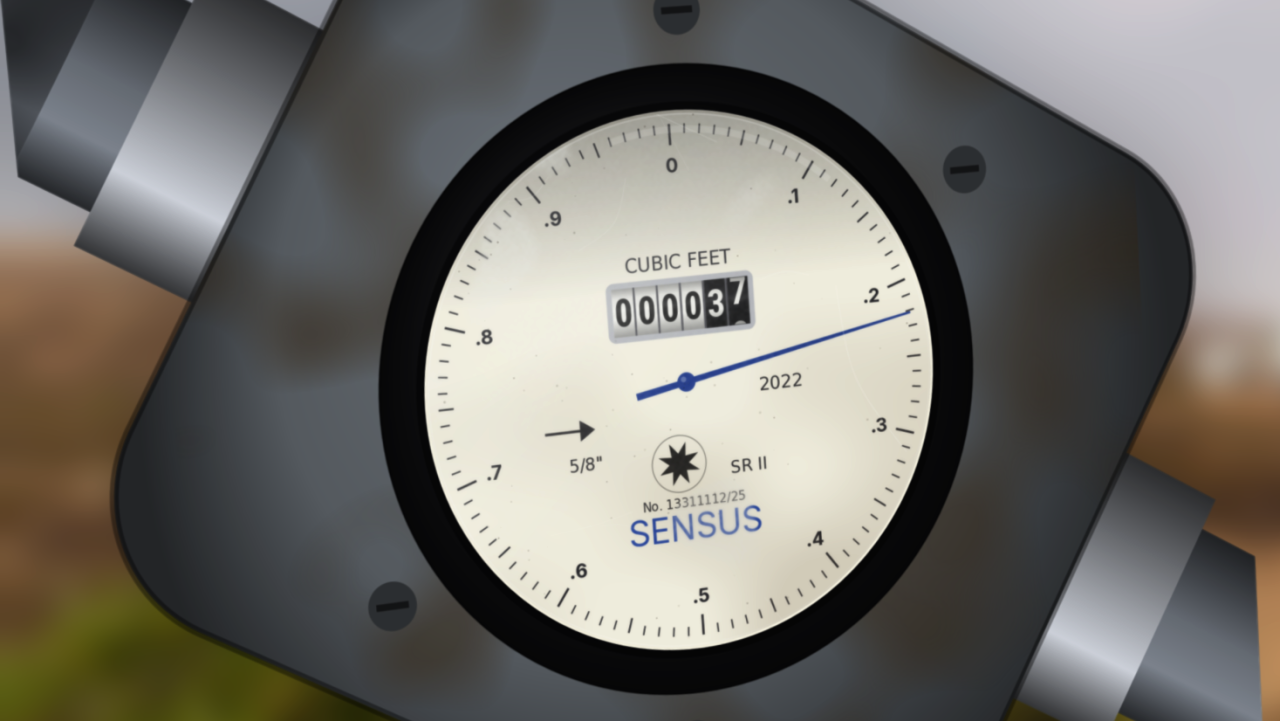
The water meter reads 37.22 ft³
